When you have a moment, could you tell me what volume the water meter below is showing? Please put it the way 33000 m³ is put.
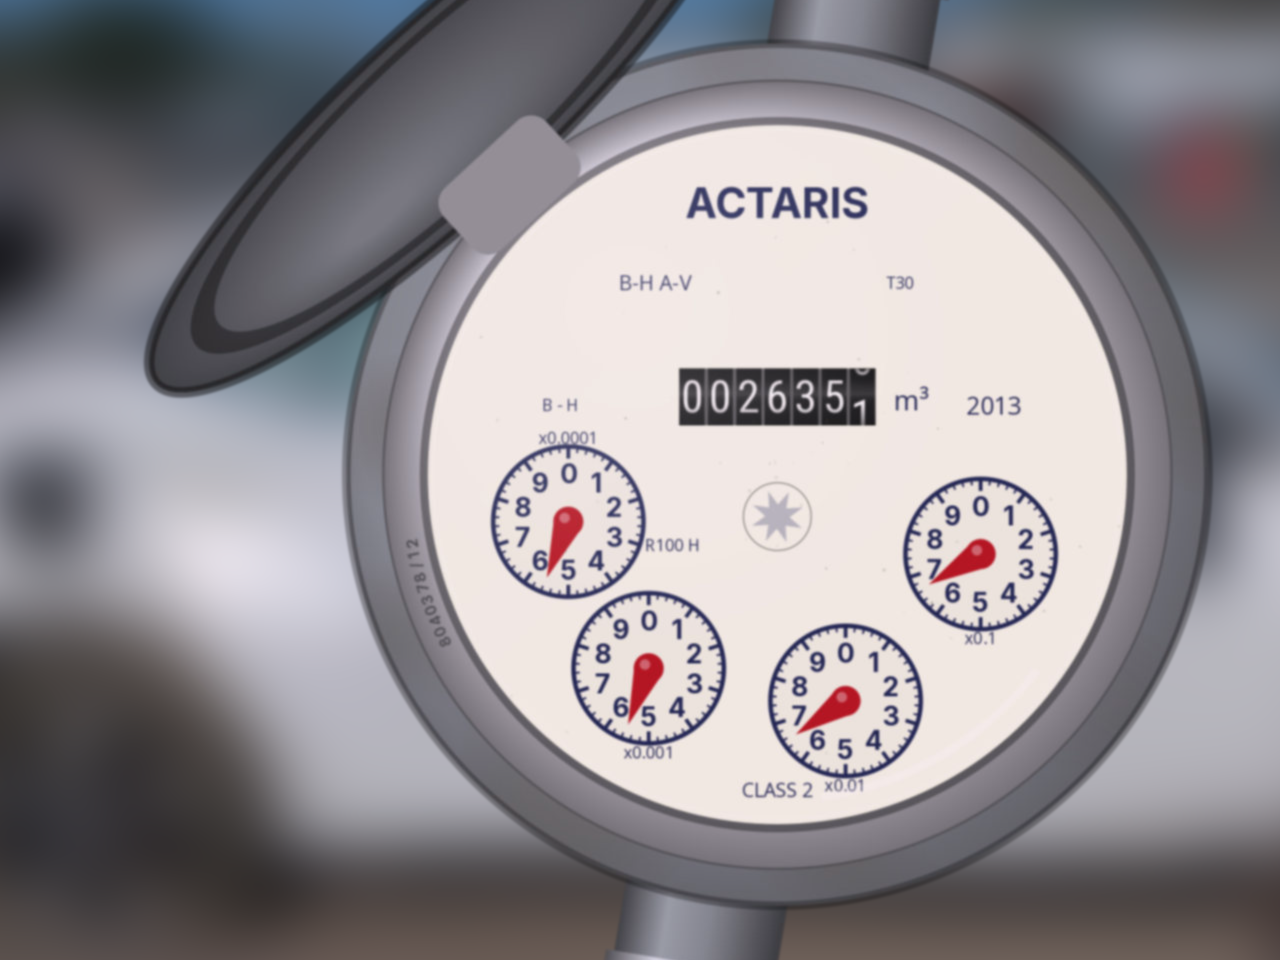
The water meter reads 26350.6655 m³
